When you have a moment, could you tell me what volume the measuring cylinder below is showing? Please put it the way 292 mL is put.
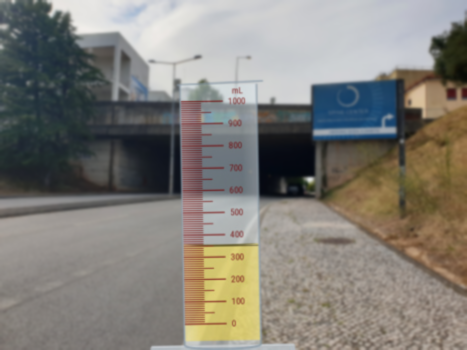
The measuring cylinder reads 350 mL
